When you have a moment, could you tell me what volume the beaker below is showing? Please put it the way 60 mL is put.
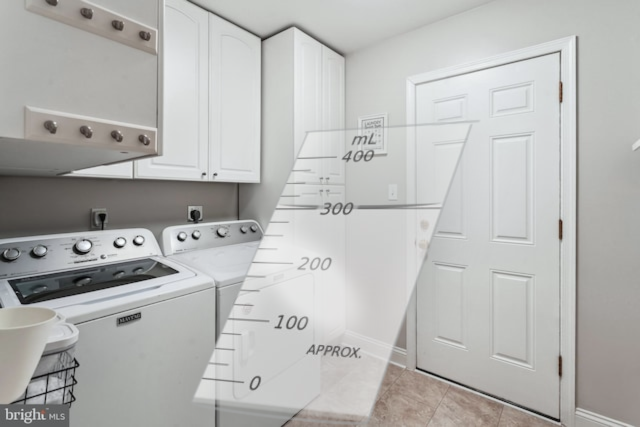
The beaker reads 300 mL
